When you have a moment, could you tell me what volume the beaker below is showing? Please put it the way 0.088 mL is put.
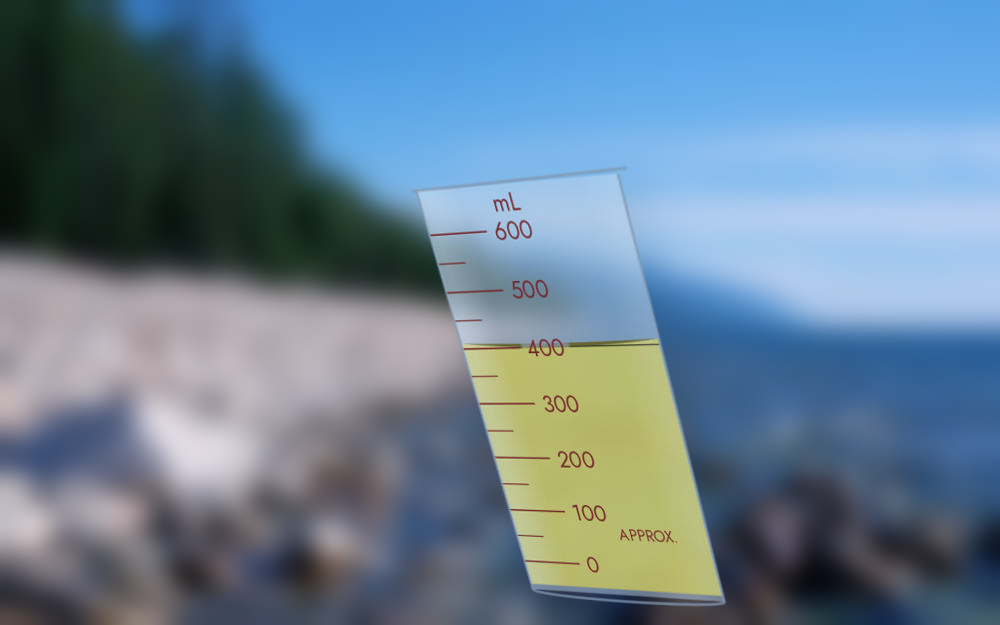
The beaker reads 400 mL
